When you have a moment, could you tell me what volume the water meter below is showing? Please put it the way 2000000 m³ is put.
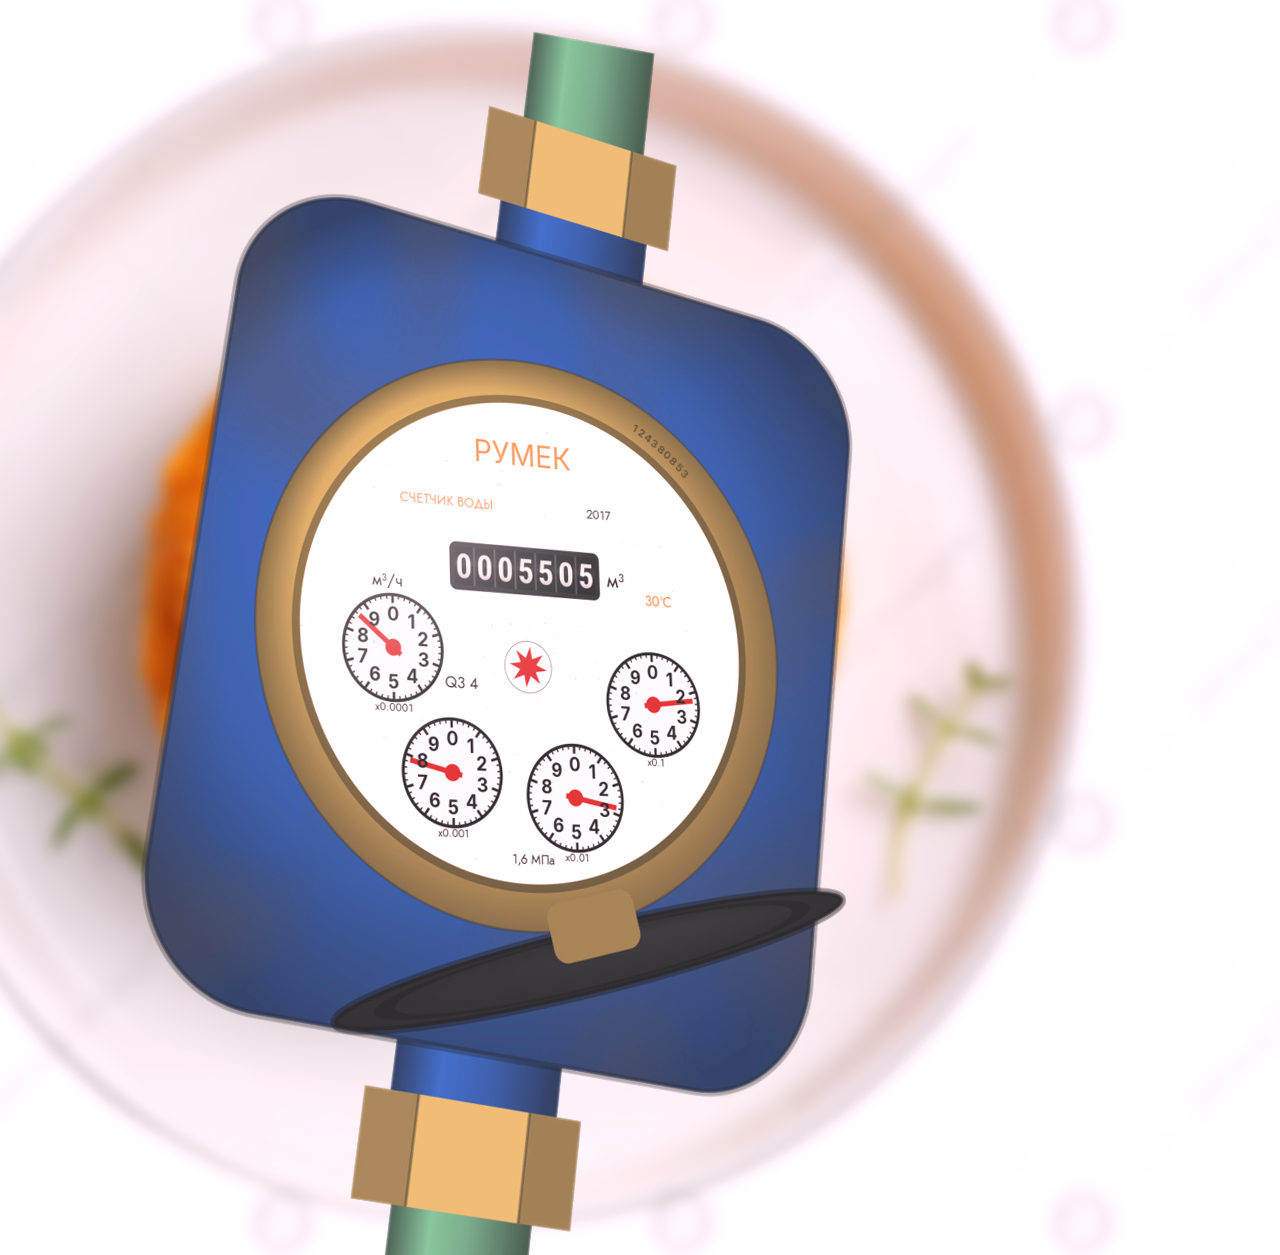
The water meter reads 5505.2278 m³
